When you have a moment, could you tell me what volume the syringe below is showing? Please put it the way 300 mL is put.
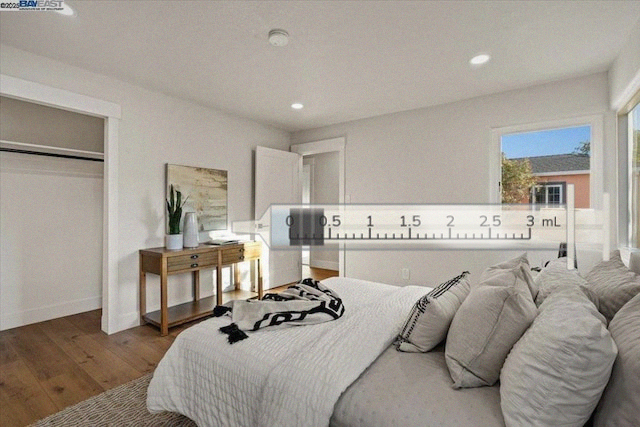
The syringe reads 0 mL
